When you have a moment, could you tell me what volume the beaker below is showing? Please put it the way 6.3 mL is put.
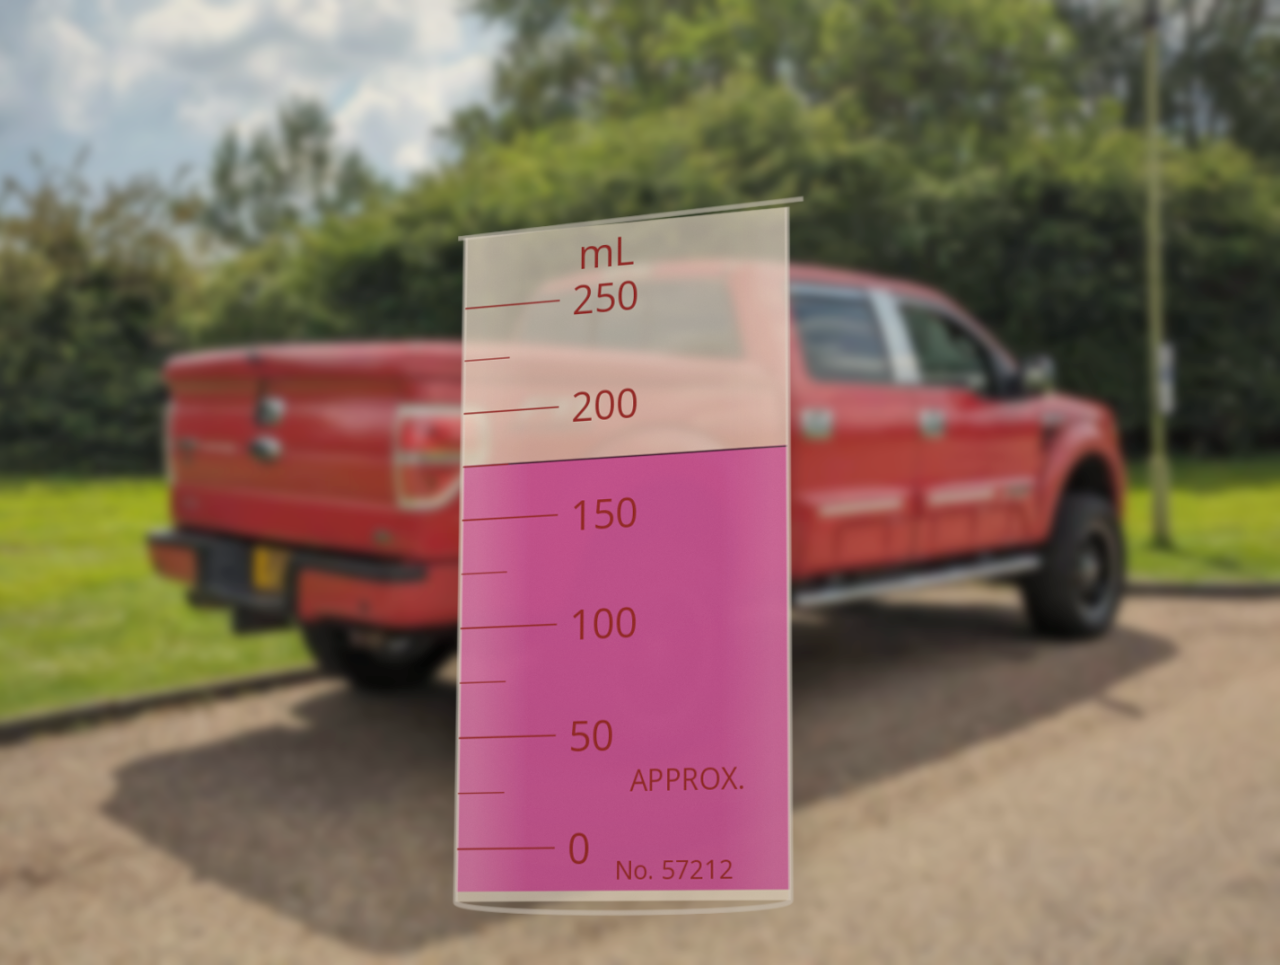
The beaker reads 175 mL
